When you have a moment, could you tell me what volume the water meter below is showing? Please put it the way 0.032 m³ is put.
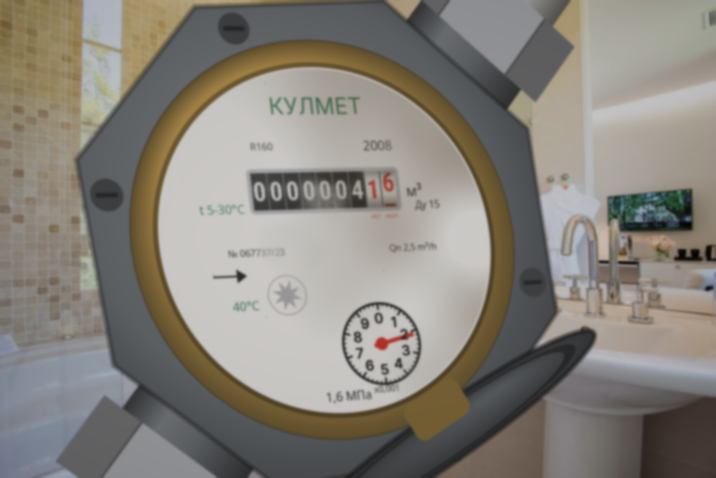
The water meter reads 4.162 m³
